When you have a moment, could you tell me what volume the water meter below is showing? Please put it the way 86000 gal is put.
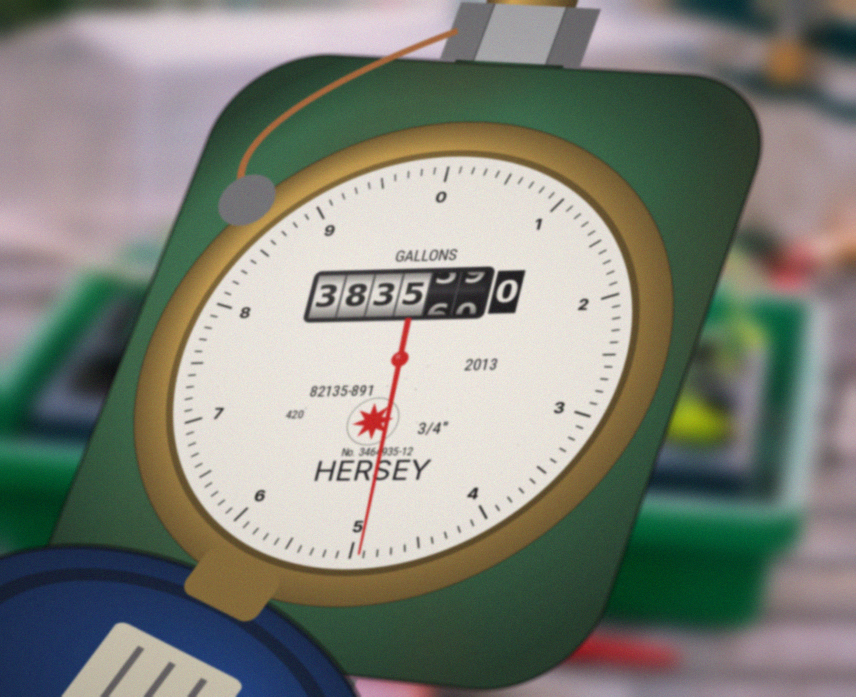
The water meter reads 3835594.9 gal
